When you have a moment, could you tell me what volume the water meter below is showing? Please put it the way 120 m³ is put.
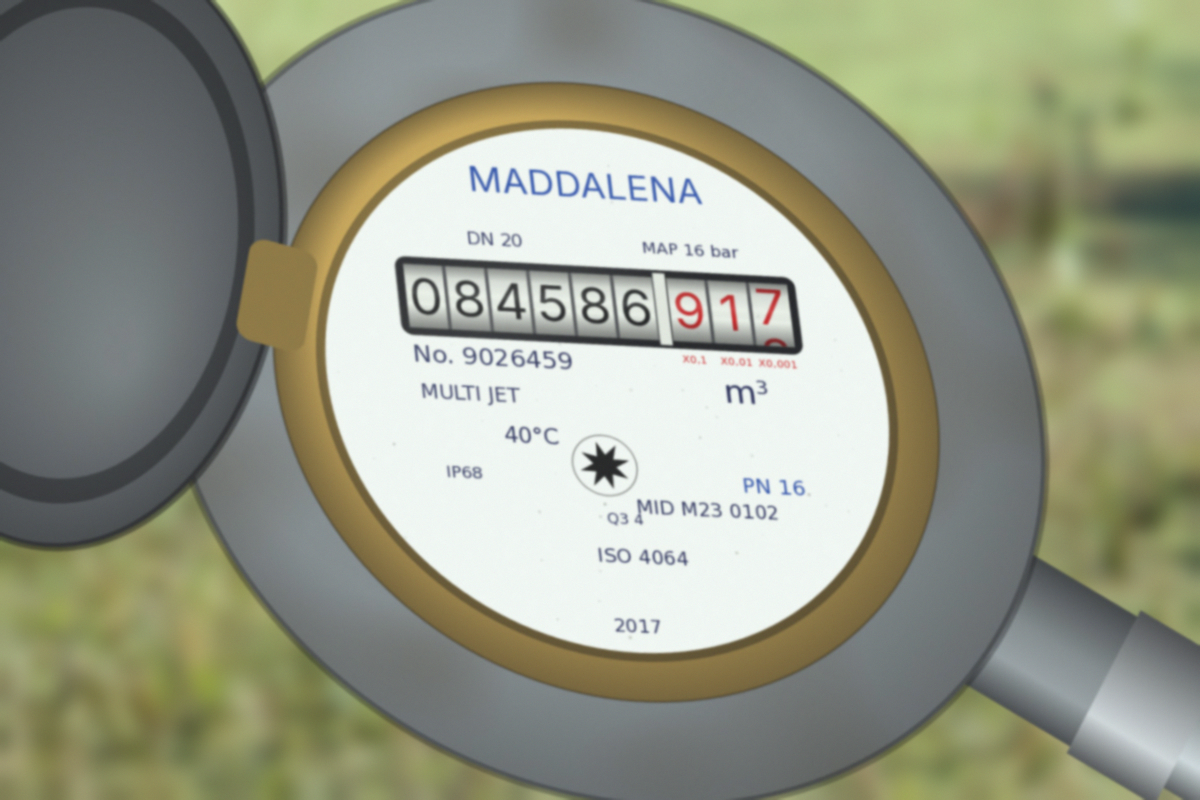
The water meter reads 84586.917 m³
